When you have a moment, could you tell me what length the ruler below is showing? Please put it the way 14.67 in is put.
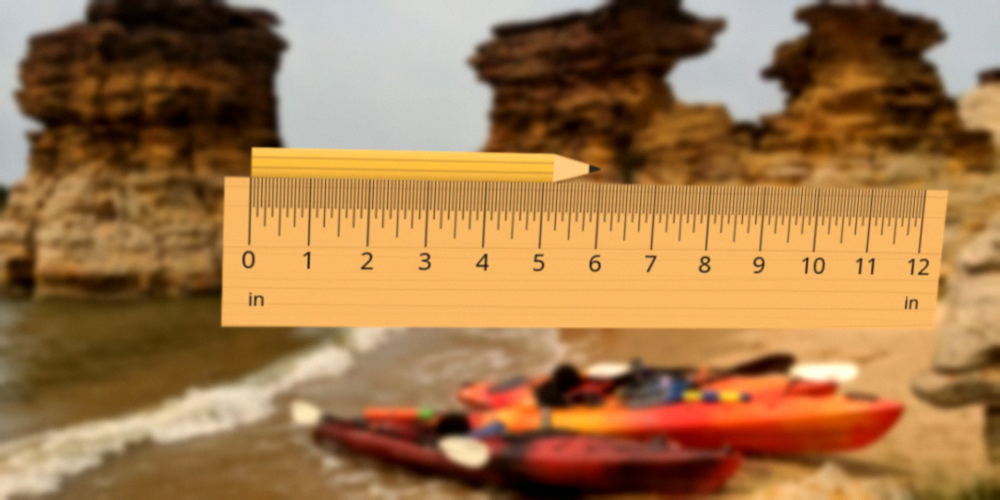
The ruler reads 6 in
